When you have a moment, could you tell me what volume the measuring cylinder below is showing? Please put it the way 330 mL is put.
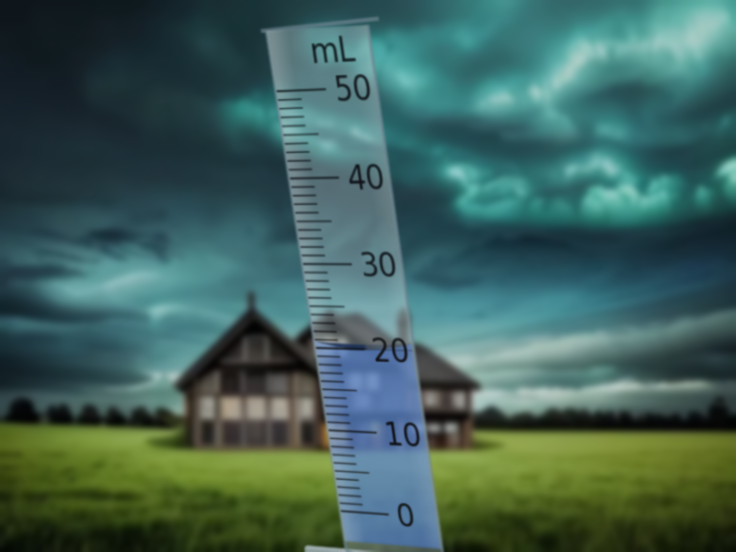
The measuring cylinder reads 20 mL
